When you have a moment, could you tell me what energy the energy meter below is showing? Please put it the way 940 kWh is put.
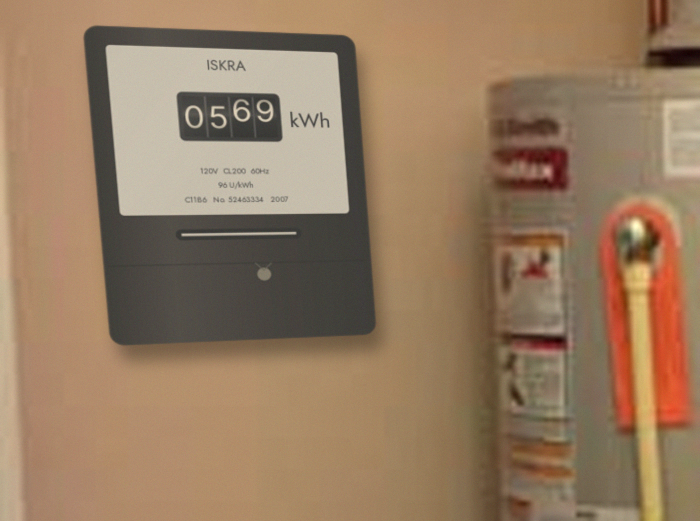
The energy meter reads 569 kWh
